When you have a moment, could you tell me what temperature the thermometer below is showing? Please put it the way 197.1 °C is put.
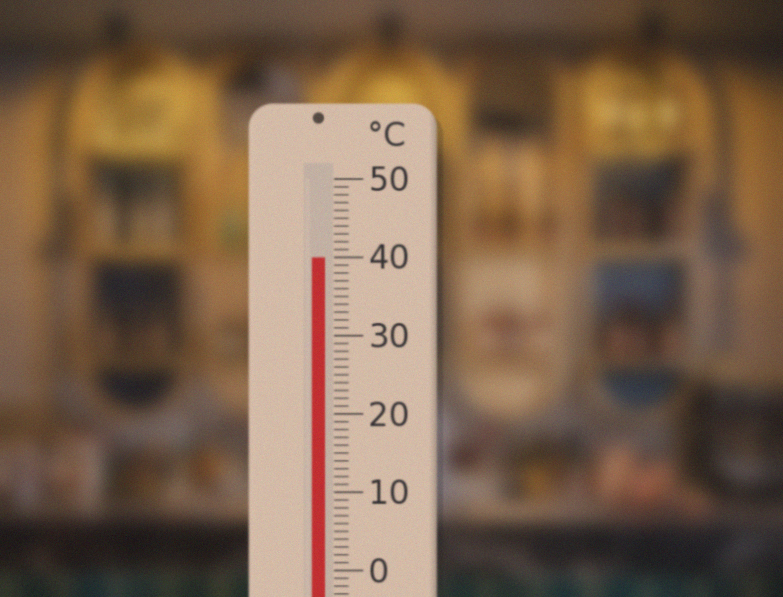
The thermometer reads 40 °C
